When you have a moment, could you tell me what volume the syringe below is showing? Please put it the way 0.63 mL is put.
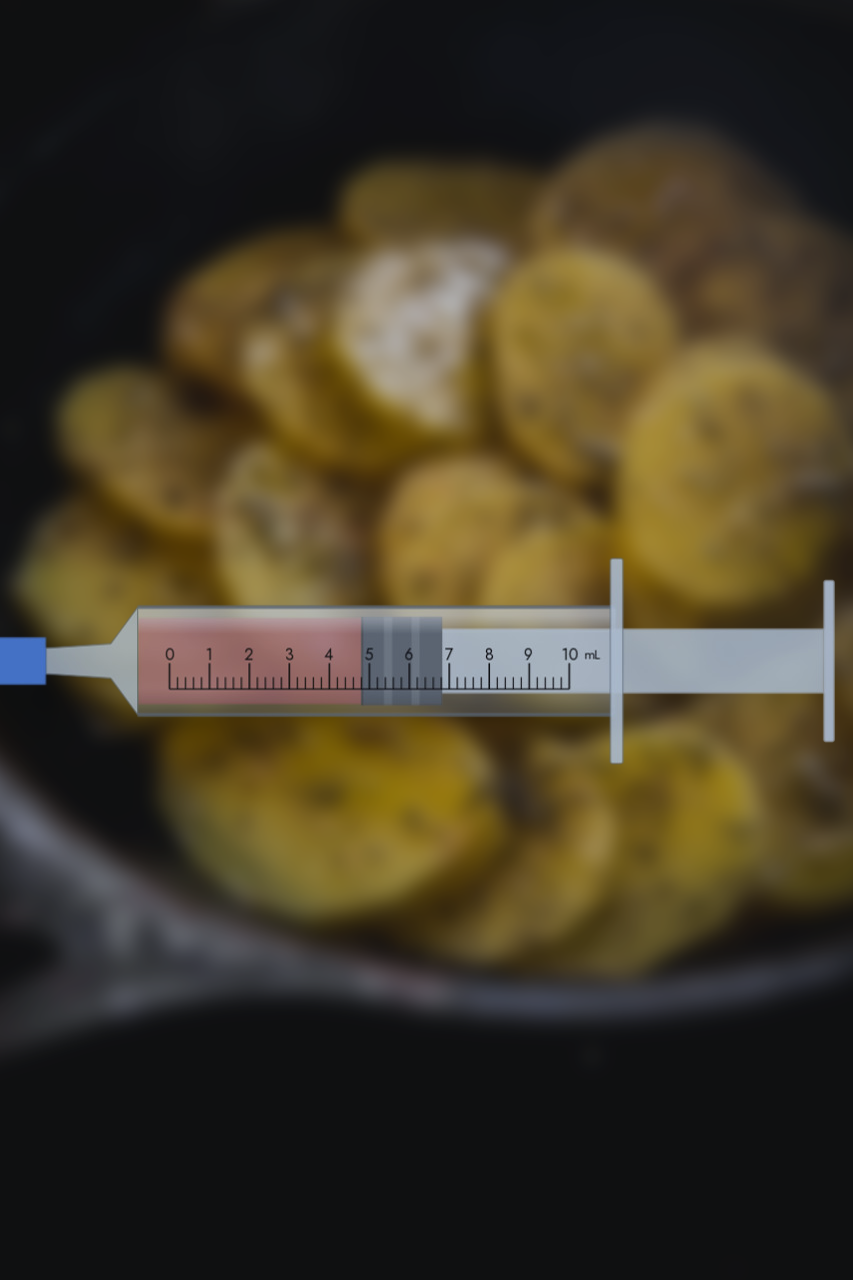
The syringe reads 4.8 mL
